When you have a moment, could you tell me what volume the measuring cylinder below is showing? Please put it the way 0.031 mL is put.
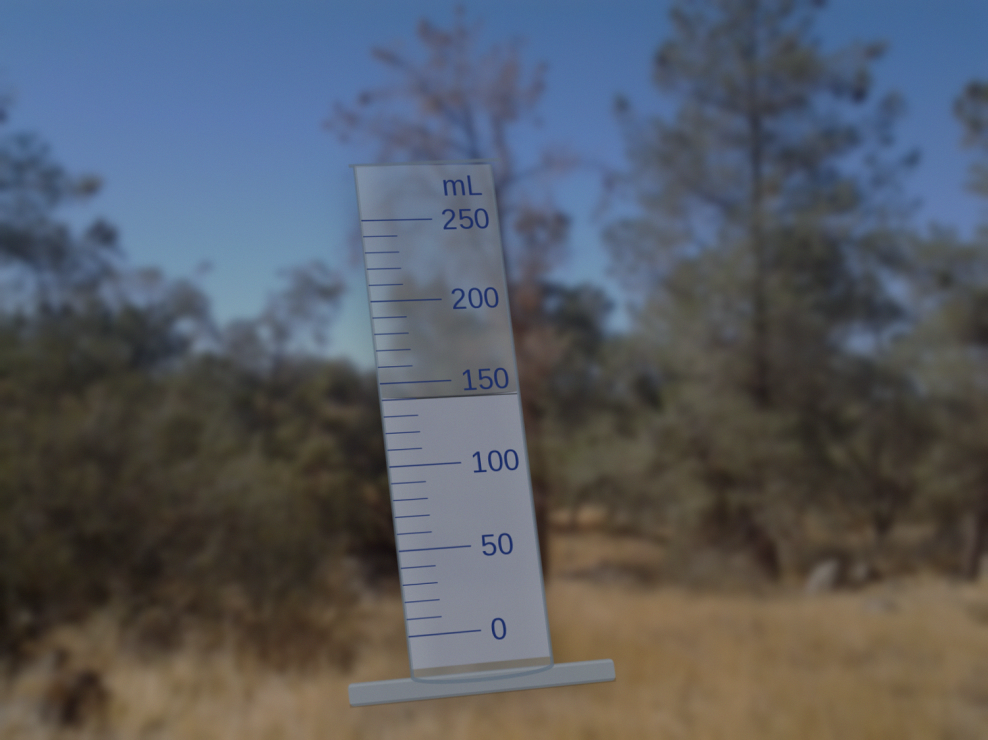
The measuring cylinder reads 140 mL
